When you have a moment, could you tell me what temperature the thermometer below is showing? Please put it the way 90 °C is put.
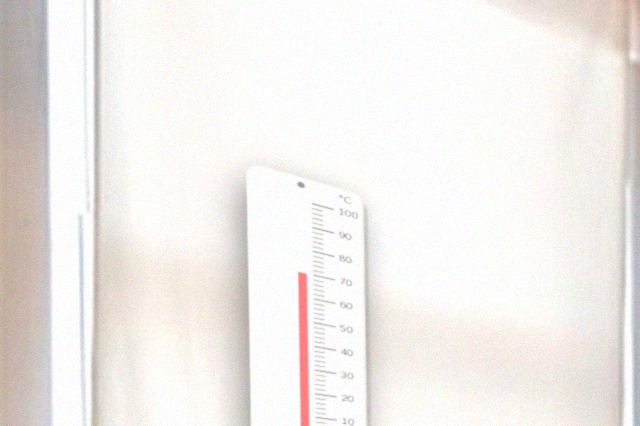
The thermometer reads 70 °C
